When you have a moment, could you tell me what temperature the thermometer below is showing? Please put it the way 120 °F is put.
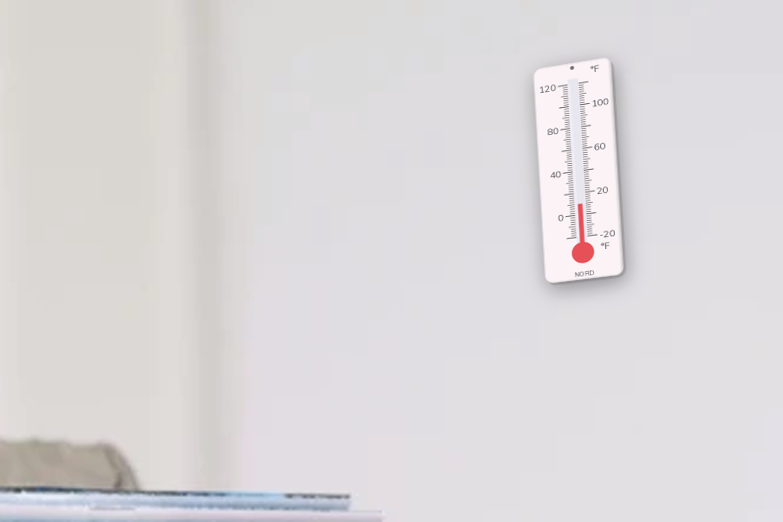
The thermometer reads 10 °F
